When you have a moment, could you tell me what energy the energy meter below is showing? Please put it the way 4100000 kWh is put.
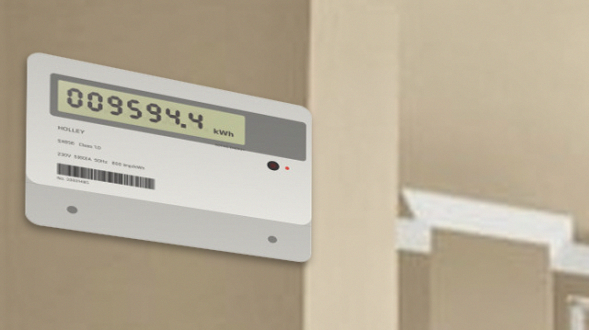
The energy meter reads 9594.4 kWh
